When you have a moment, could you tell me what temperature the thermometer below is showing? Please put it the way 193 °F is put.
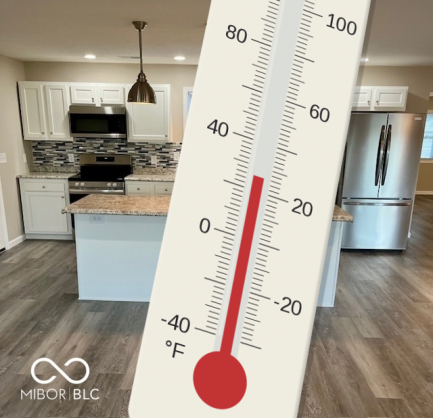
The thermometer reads 26 °F
